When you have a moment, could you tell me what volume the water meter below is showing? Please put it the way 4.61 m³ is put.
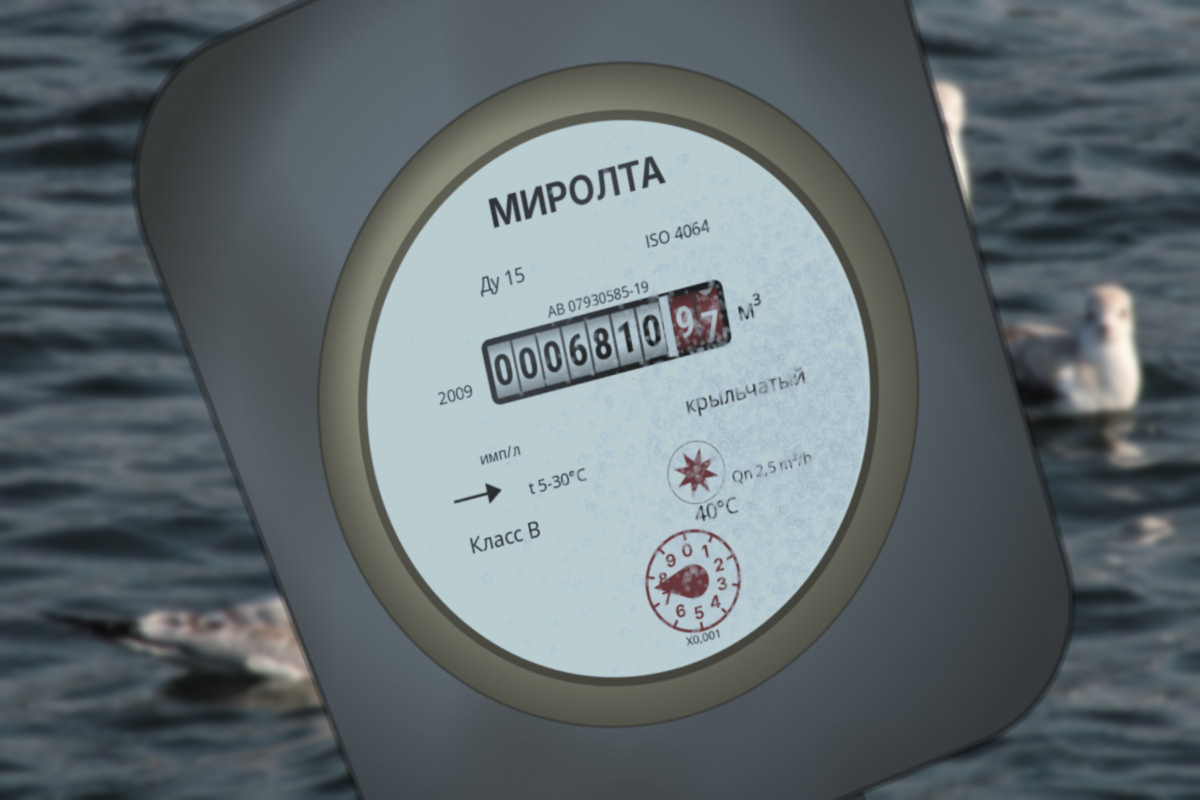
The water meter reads 6810.967 m³
